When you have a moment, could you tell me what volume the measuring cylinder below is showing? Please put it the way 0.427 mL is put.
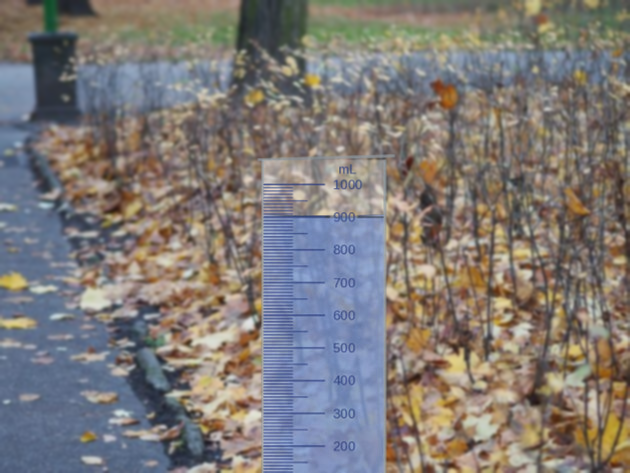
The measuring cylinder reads 900 mL
